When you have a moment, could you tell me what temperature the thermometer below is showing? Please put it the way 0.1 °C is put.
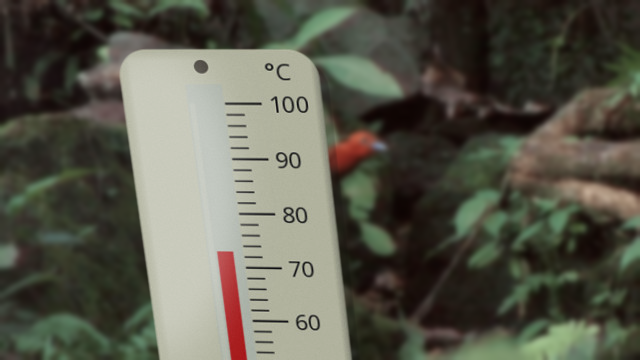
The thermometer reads 73 °C
